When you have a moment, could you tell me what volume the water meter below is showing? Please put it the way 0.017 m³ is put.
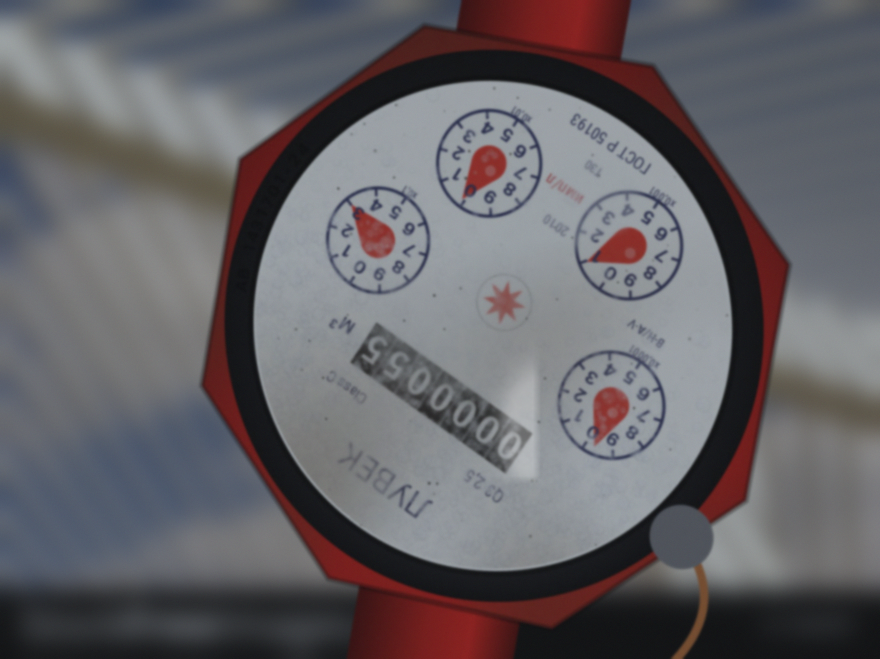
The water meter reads 55.3009 m³
